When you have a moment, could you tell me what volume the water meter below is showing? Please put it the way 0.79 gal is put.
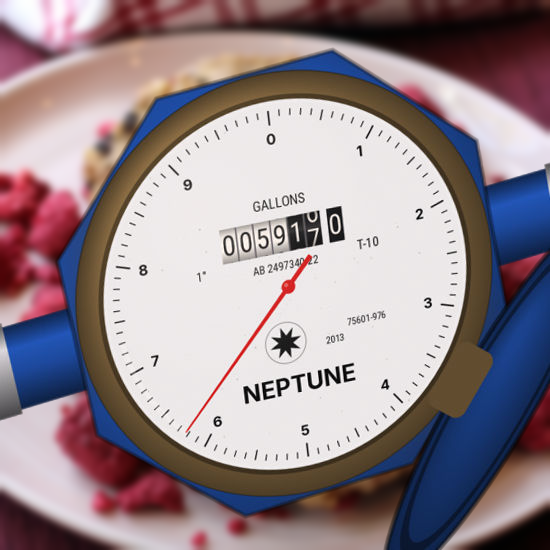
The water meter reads 59166.2 gal
